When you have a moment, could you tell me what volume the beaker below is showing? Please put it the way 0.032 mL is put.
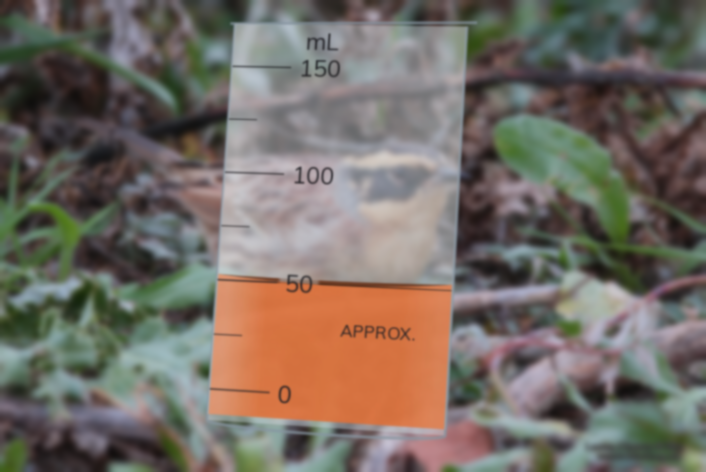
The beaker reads 50 mL
